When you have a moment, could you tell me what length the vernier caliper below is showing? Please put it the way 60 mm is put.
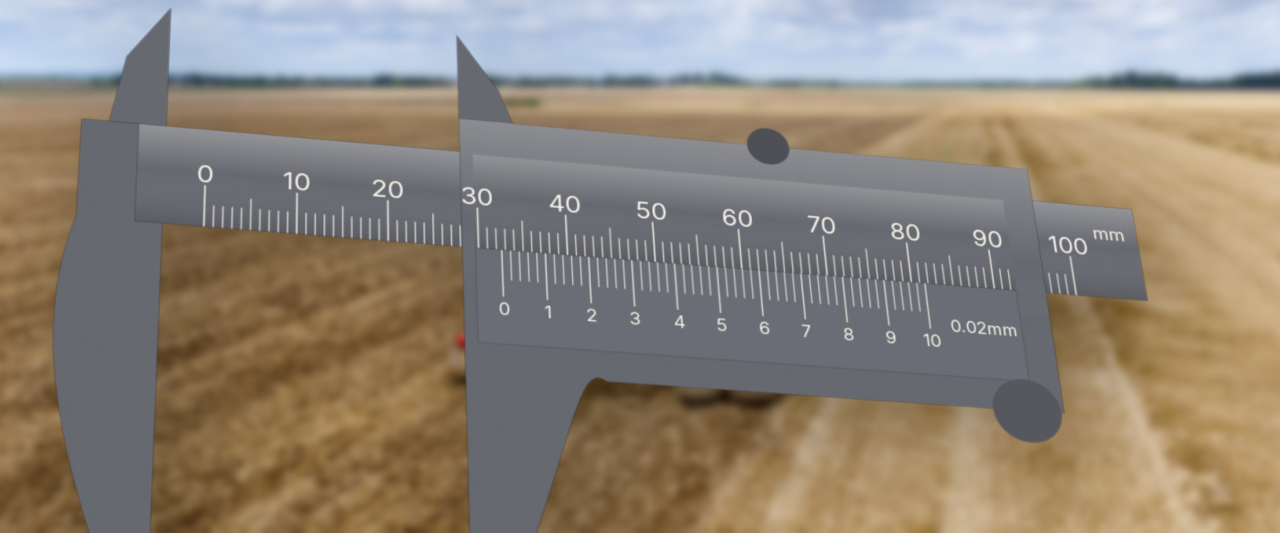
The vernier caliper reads 32.6 mm
